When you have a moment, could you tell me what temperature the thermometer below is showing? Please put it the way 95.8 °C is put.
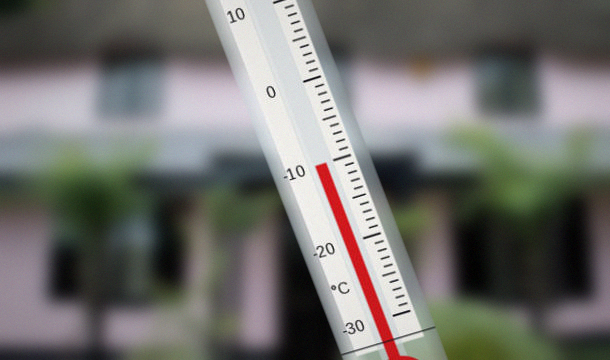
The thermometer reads -10 °C
